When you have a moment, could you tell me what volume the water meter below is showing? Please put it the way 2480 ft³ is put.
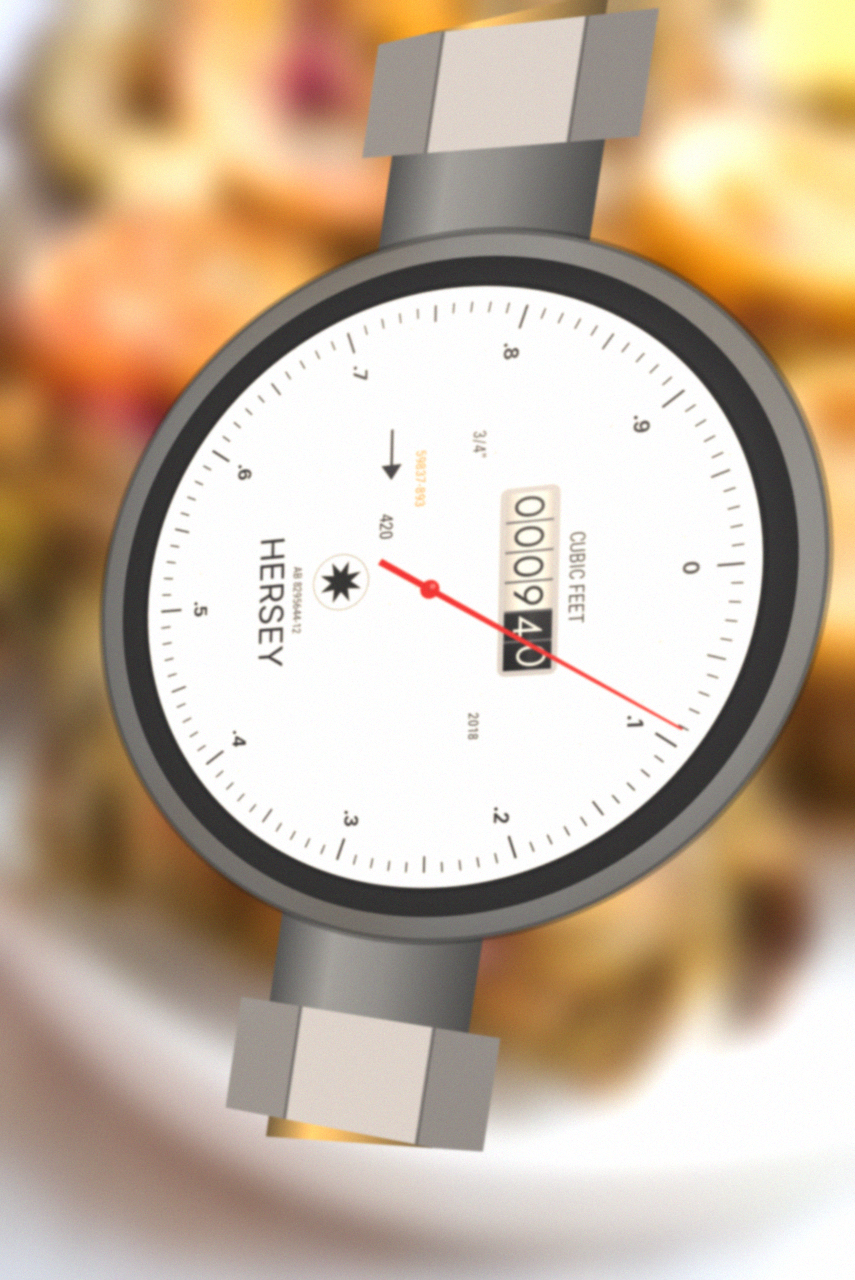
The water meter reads 940.09 ft³
